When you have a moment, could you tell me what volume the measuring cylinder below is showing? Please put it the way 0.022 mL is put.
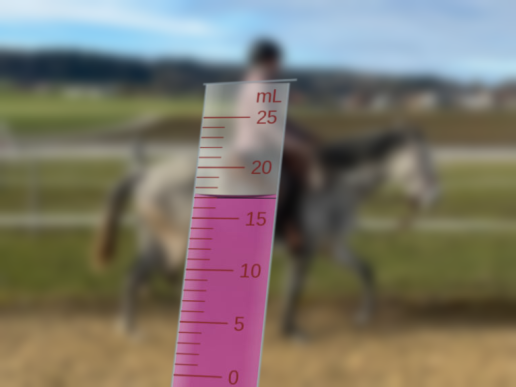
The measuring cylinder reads 17 mL
